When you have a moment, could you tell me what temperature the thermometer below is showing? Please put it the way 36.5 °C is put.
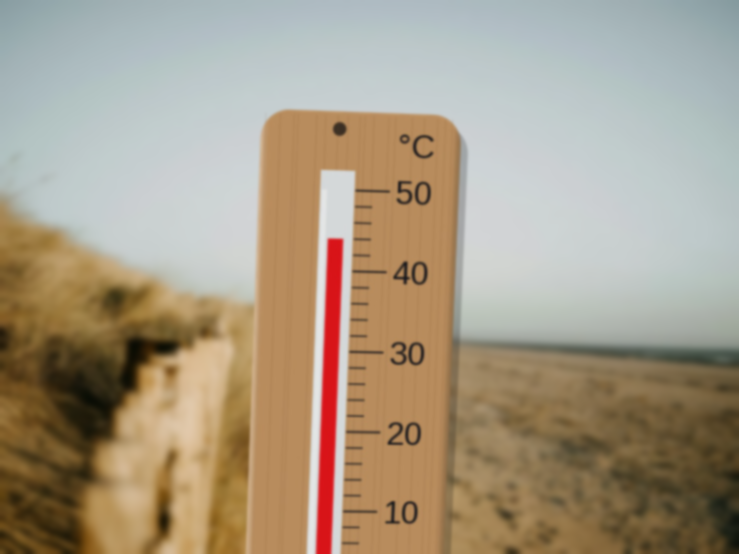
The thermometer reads 44 °C
